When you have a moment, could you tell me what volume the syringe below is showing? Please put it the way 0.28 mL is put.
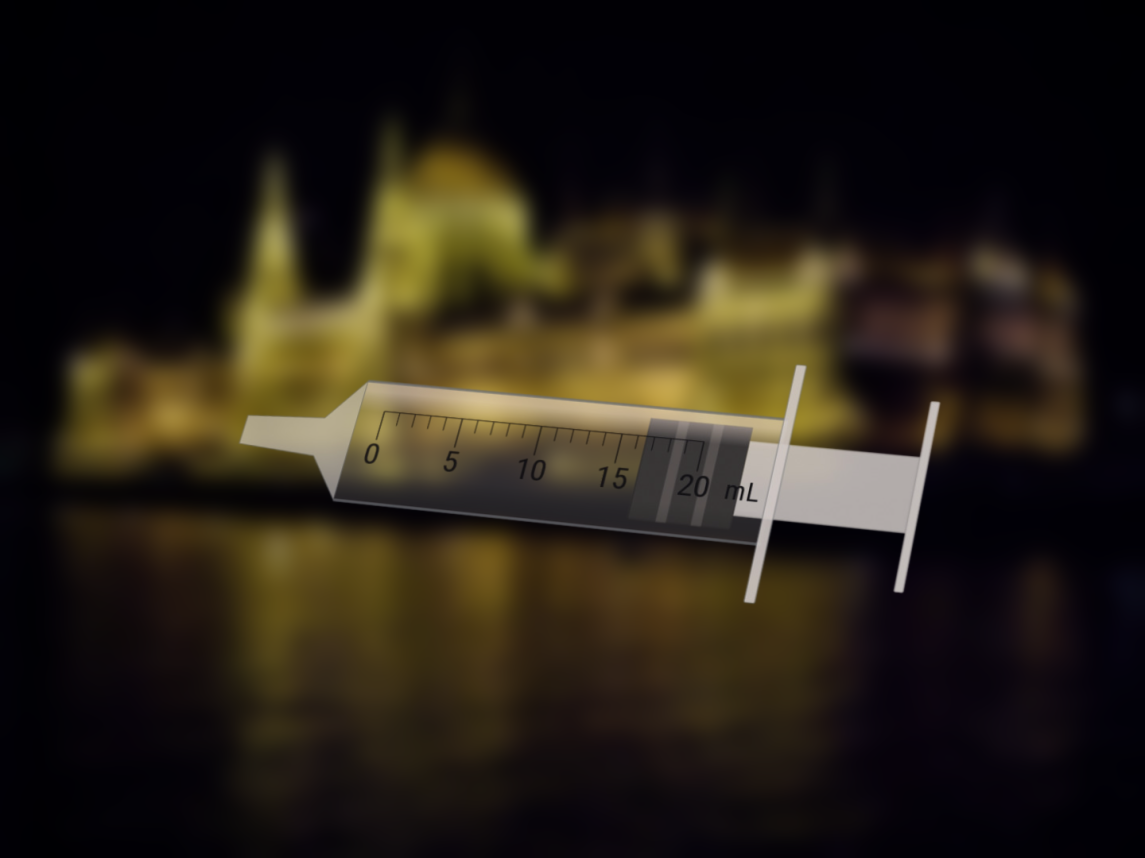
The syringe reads 16.5 mL
